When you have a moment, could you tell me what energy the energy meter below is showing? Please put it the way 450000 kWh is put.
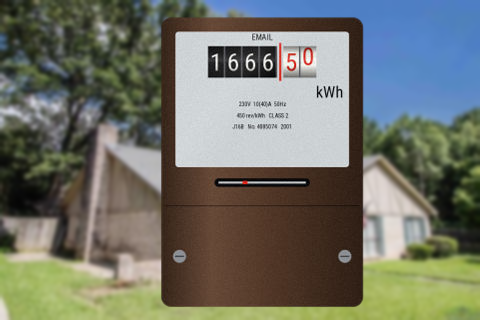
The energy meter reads 1666.50 kWh
